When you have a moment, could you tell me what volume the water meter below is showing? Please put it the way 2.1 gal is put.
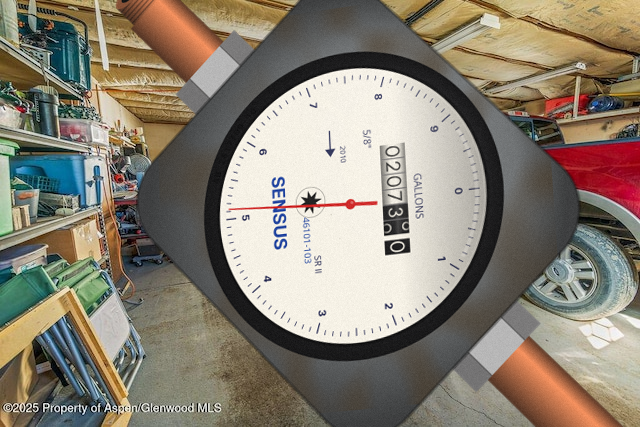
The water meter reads 207385.1 gal
